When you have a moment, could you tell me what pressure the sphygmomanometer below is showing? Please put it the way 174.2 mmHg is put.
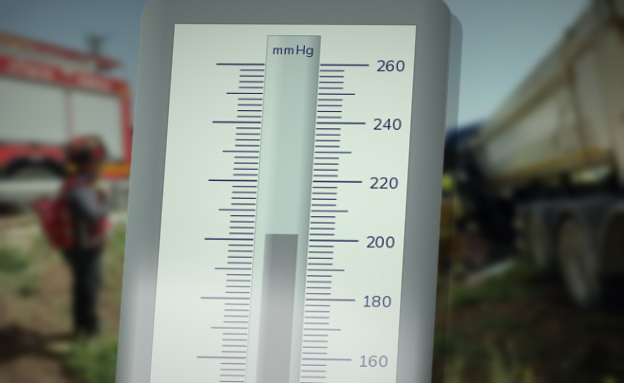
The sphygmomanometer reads 202 mmHg
